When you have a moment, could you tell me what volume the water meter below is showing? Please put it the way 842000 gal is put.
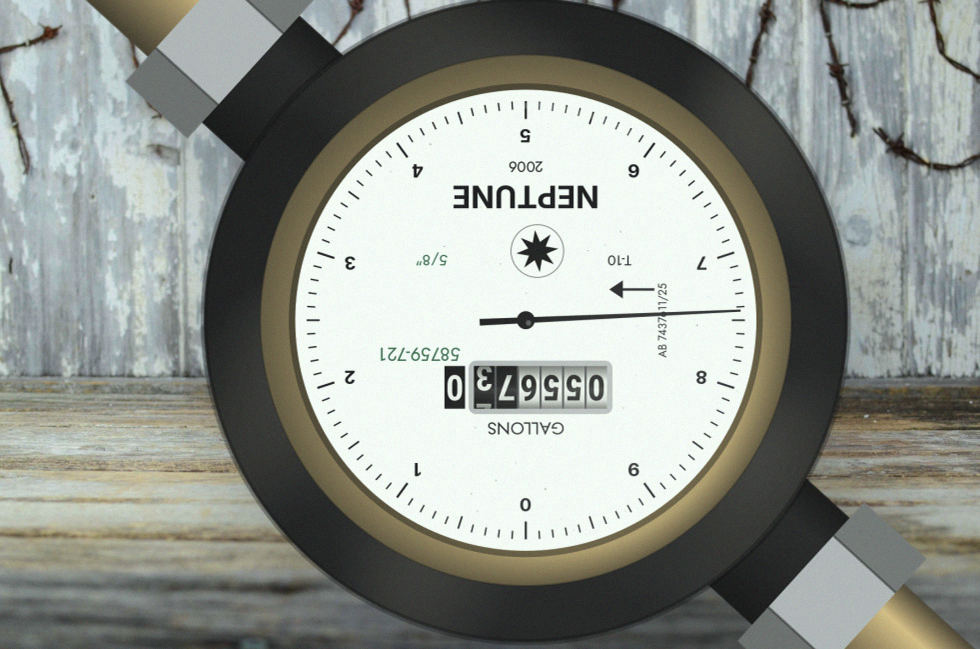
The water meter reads 556727.4 gal
